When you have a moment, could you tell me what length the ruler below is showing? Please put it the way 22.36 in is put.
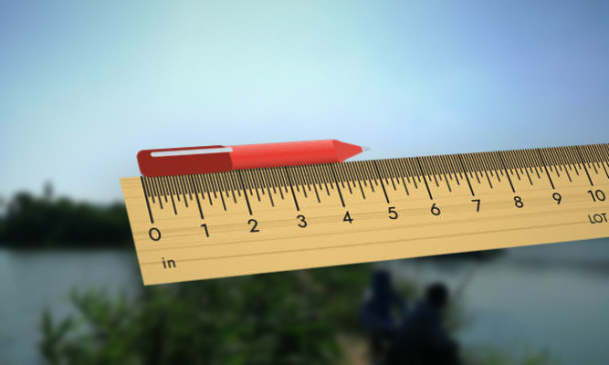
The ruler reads 5 in
